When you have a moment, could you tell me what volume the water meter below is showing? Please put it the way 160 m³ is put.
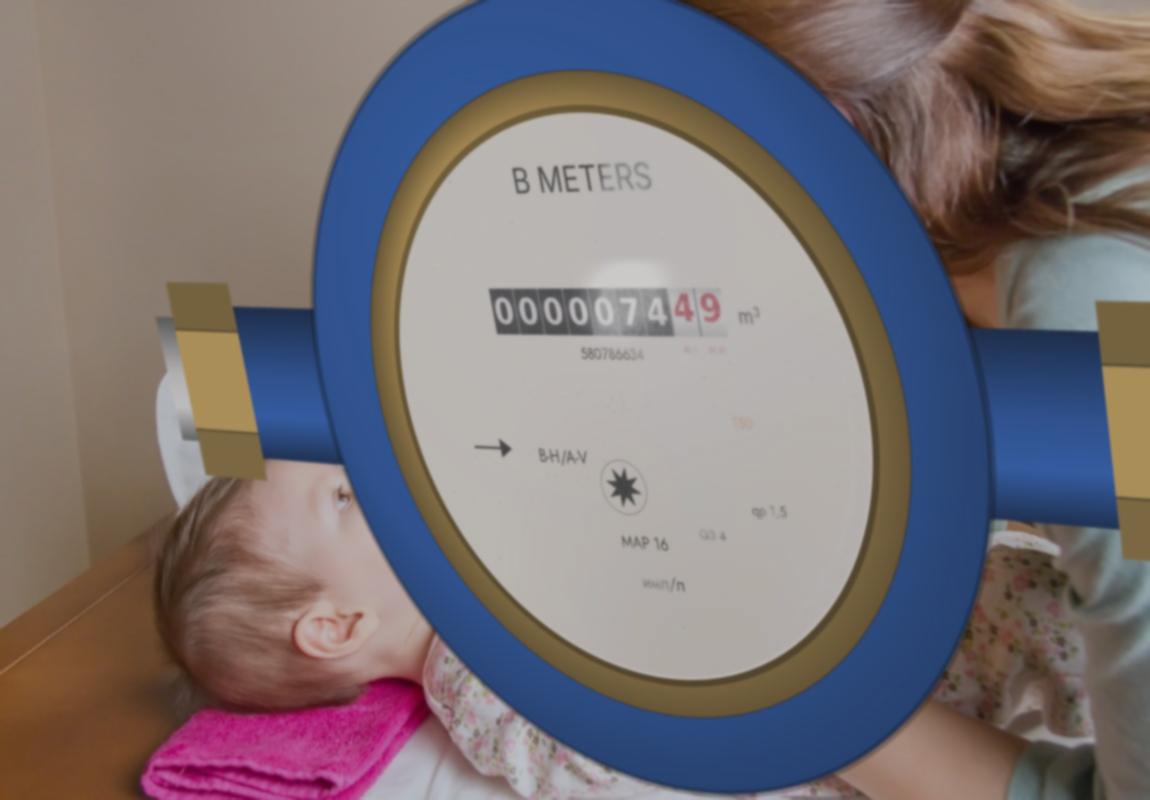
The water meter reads 74.49 m³
